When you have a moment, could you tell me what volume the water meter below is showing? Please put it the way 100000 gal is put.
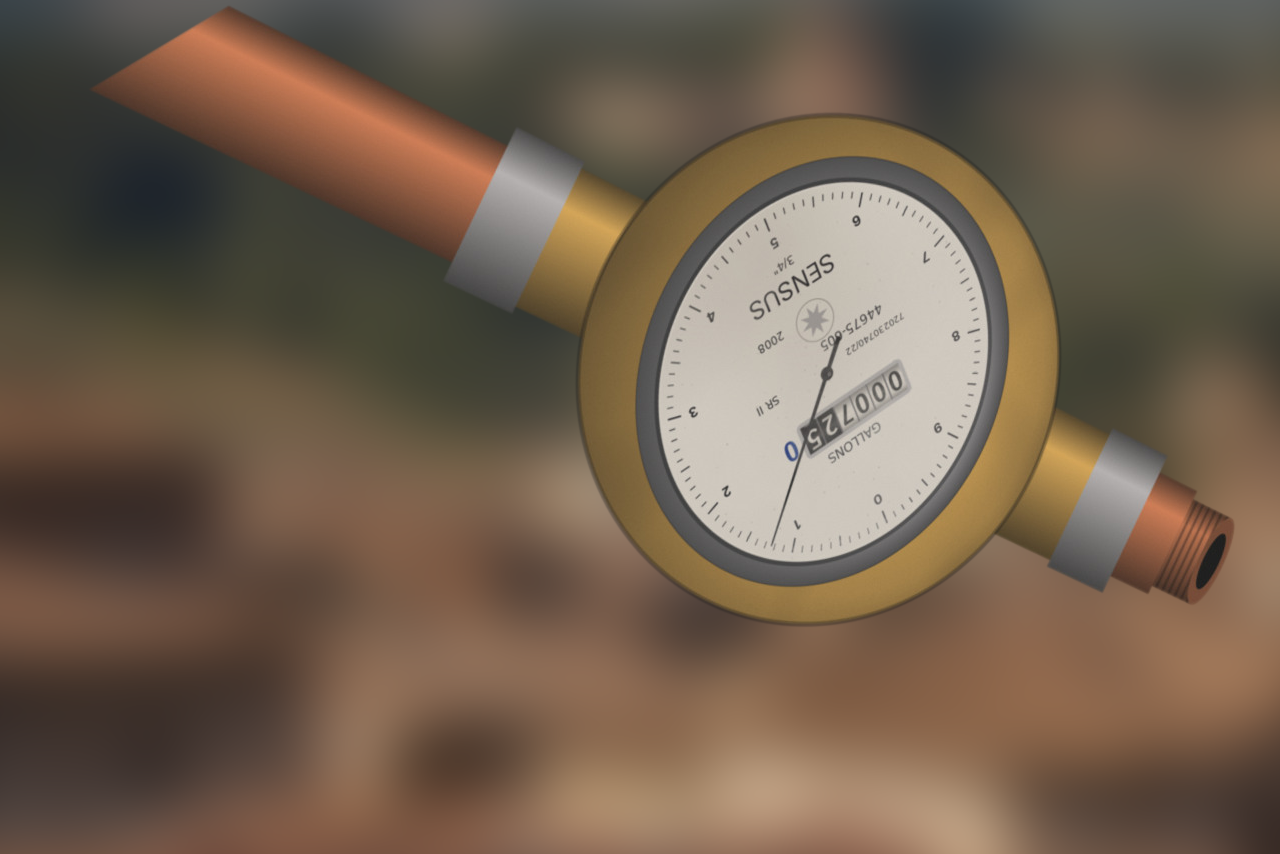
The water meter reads 7251.2 gal
